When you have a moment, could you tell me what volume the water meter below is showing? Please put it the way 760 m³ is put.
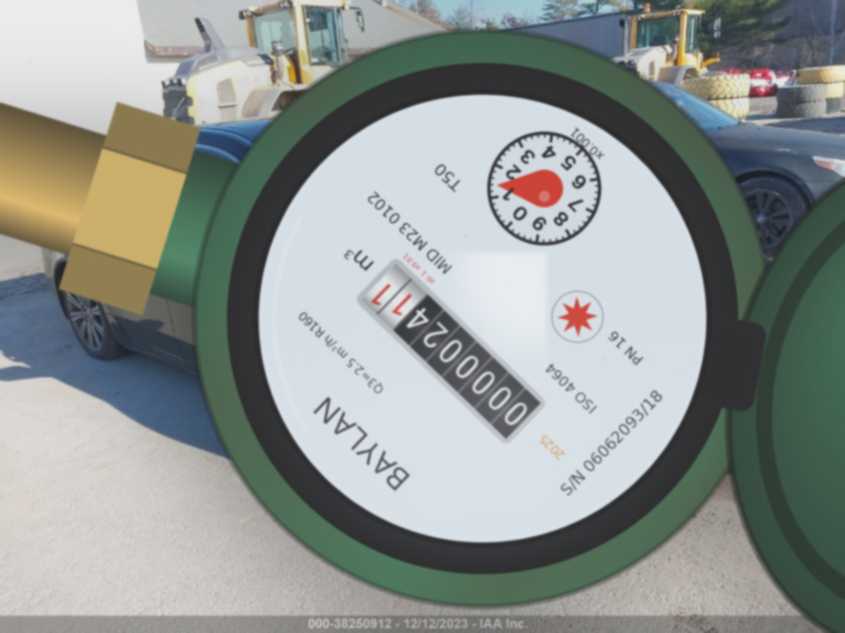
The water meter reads 24.111 m³
